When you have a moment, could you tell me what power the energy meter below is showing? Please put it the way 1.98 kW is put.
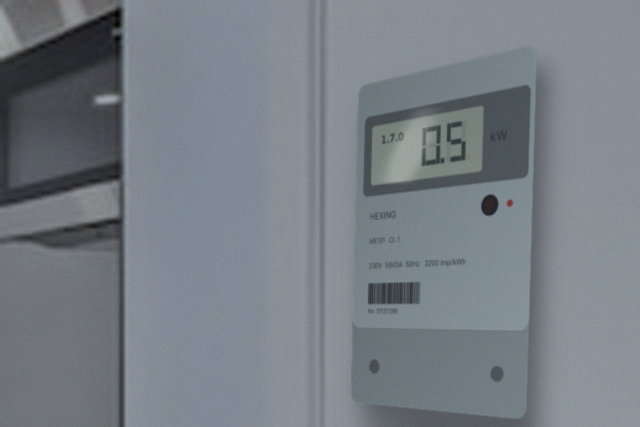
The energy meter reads 0.5 kW
